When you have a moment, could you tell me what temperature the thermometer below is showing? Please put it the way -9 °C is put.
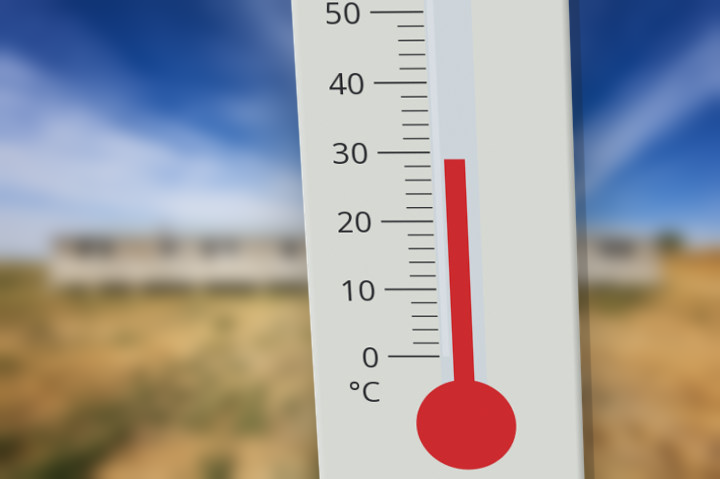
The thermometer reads 29 °C
